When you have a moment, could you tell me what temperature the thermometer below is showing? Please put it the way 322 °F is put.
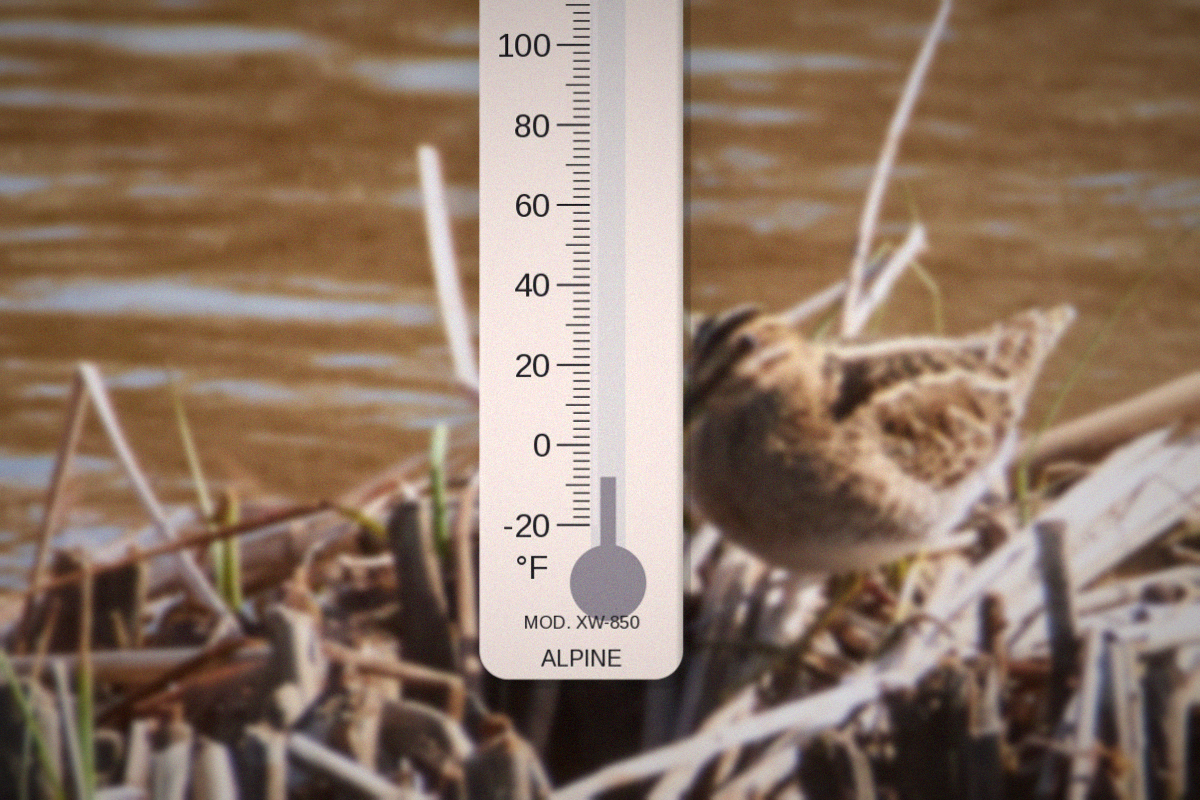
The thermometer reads -8 °F
